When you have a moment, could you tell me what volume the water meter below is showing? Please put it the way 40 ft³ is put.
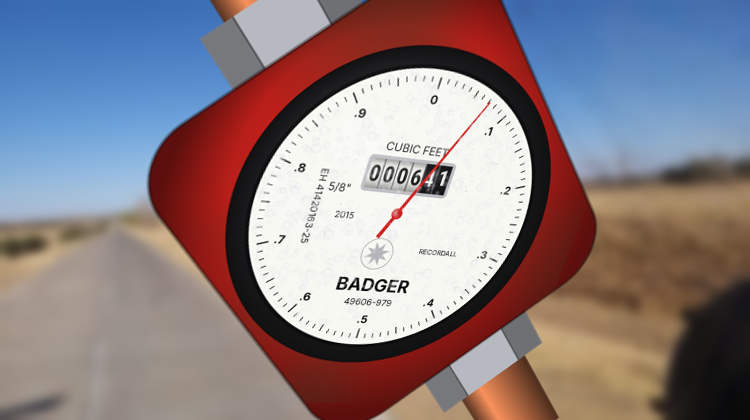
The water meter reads 641.07 ft³
